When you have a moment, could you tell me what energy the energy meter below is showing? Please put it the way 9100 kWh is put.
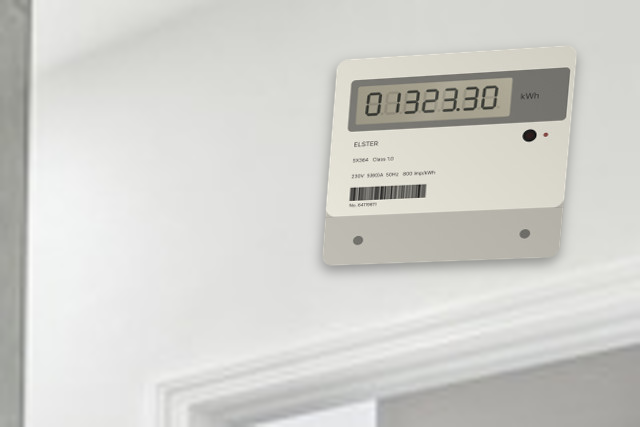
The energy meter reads 1323.30 kWh
